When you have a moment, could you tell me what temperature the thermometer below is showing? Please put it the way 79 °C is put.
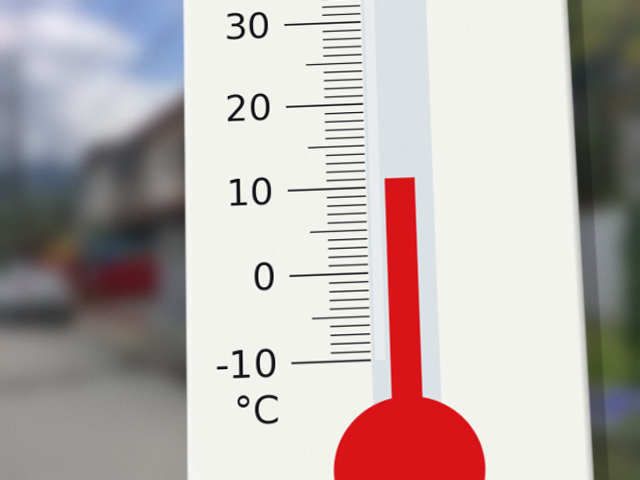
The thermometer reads 11 °C
